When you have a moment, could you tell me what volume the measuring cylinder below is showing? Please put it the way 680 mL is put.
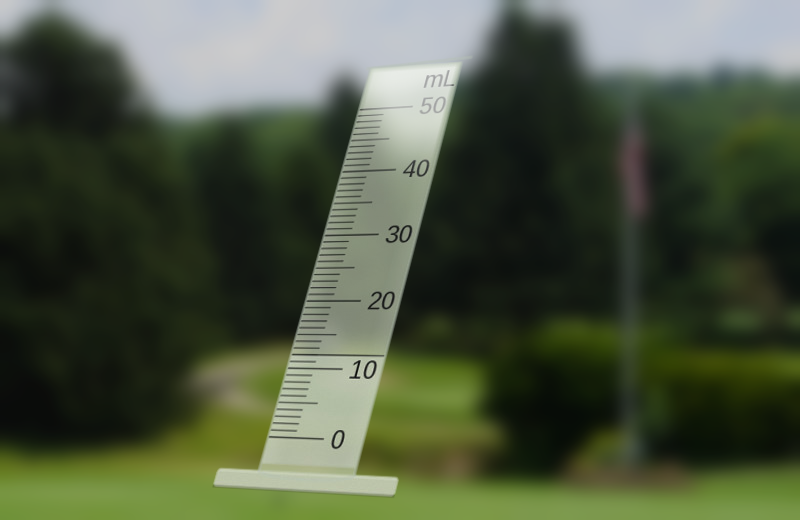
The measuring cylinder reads 12 mL
